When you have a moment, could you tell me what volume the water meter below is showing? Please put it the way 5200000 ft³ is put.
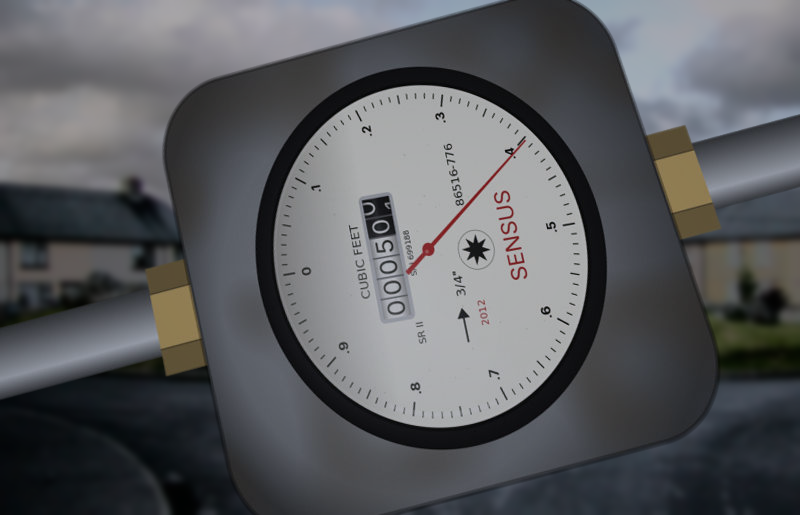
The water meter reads 500.40 ft³
